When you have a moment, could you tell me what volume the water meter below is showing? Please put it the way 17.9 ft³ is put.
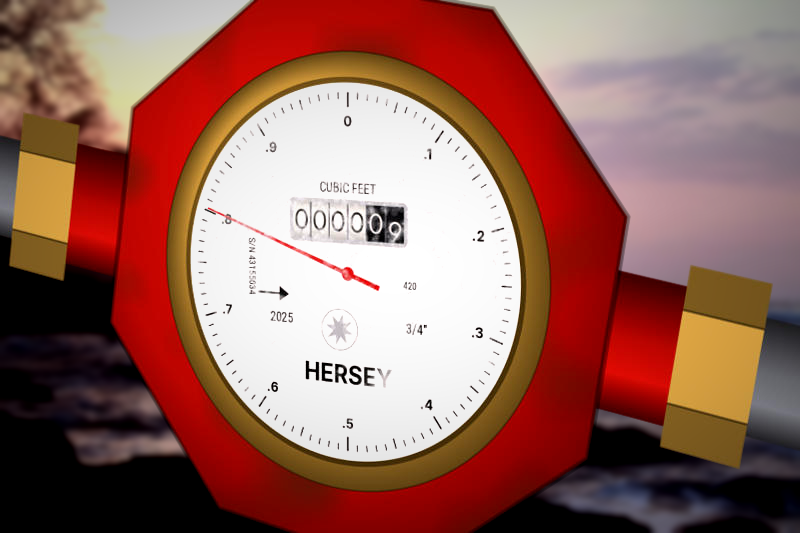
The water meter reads 8.80 ft³
